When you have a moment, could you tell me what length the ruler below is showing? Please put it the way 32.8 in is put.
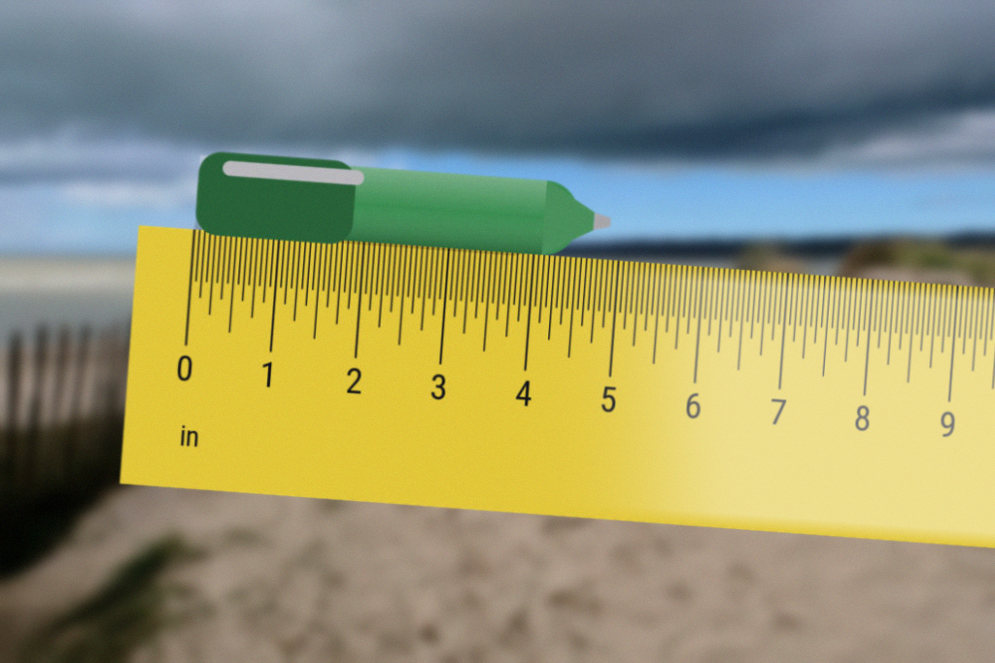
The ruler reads 4.875 in
